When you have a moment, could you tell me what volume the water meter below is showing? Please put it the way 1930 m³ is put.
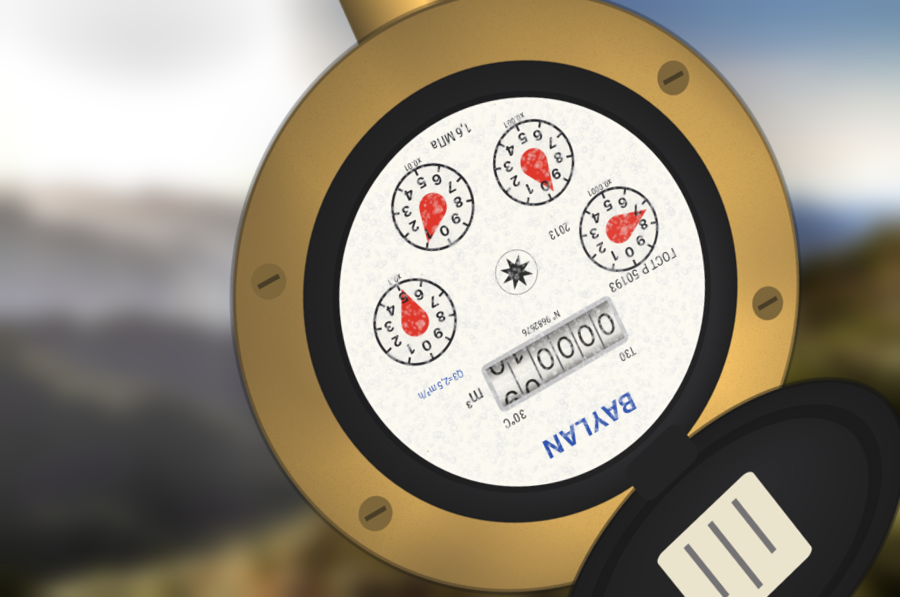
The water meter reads 9.5097 m³
